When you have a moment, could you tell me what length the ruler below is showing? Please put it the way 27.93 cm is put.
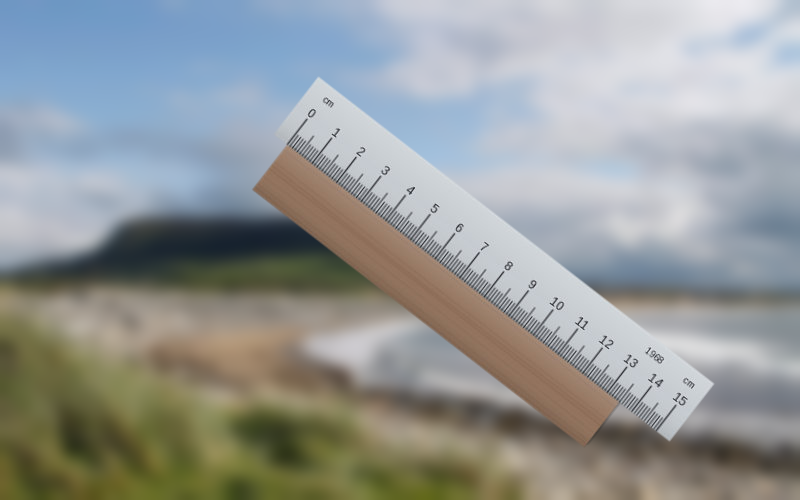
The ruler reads 13.5 cm
